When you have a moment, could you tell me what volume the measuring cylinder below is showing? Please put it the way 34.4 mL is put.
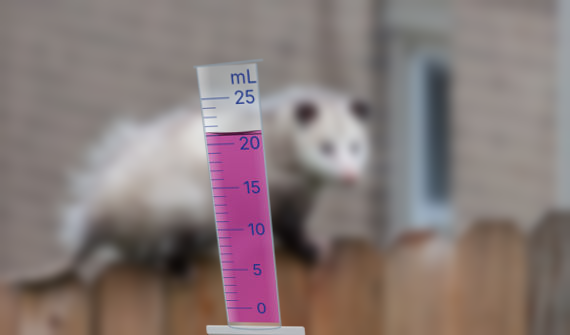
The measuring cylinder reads 21 mL
